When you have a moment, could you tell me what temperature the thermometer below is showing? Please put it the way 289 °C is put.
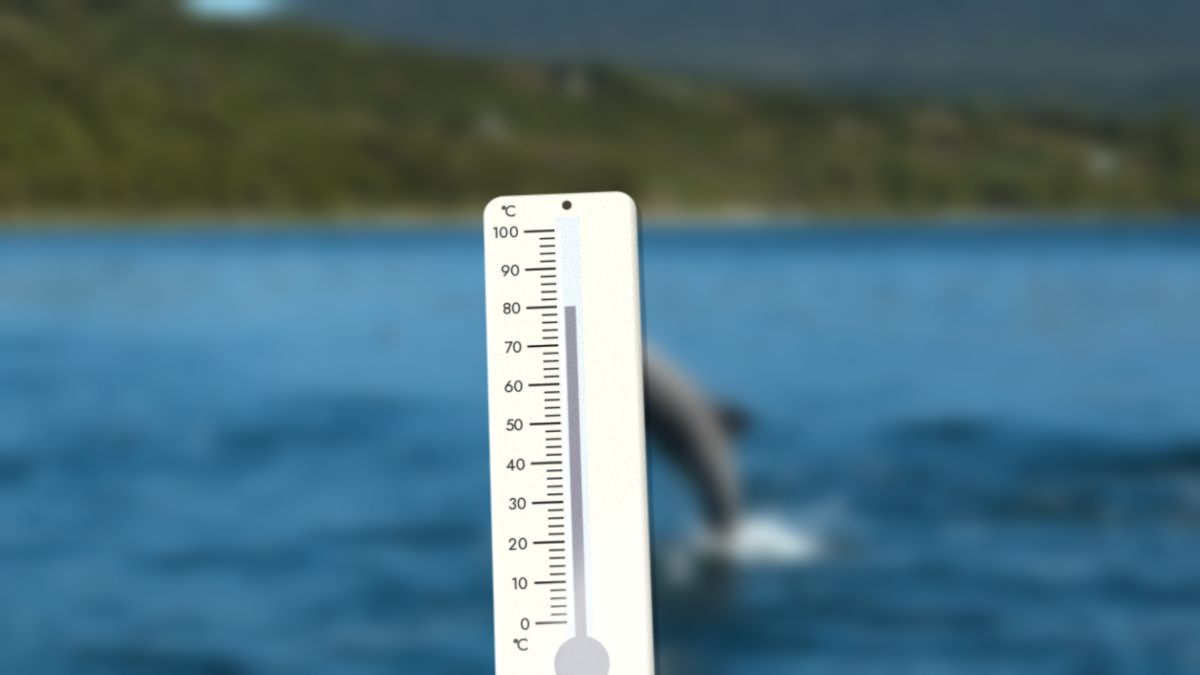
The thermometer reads 80 °C
